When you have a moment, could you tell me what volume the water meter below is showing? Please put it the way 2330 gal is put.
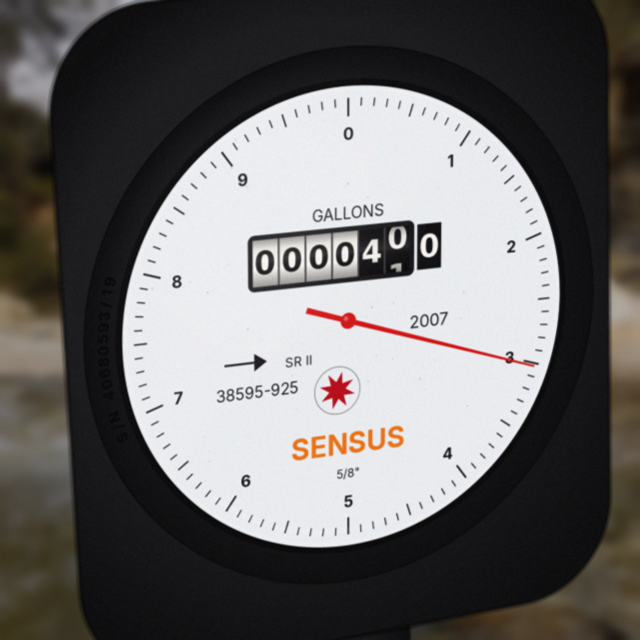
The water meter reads 403.0 gal
